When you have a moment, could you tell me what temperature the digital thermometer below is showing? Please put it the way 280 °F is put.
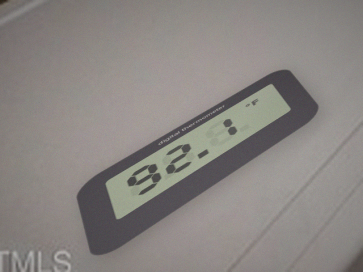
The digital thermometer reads 92.1 °F
